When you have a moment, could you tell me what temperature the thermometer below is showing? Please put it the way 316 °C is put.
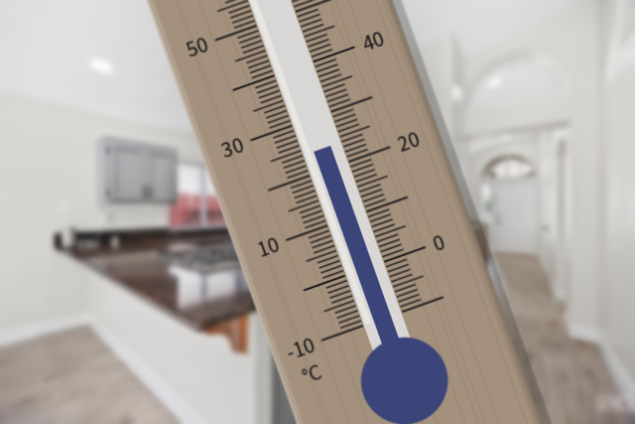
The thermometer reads 24 °C
